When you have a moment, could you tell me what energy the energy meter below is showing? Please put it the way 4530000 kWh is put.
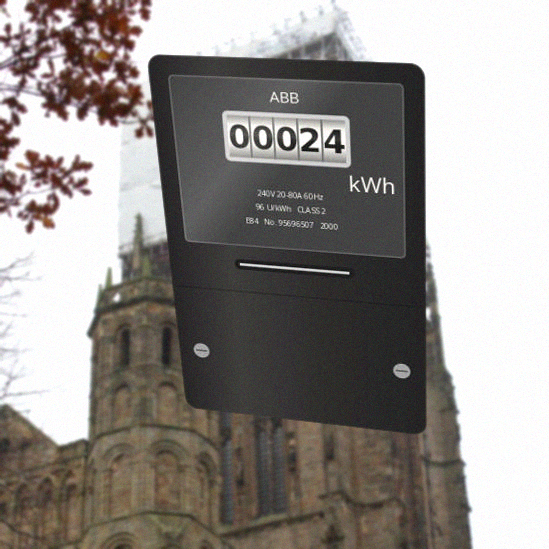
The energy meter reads 24 kWh
